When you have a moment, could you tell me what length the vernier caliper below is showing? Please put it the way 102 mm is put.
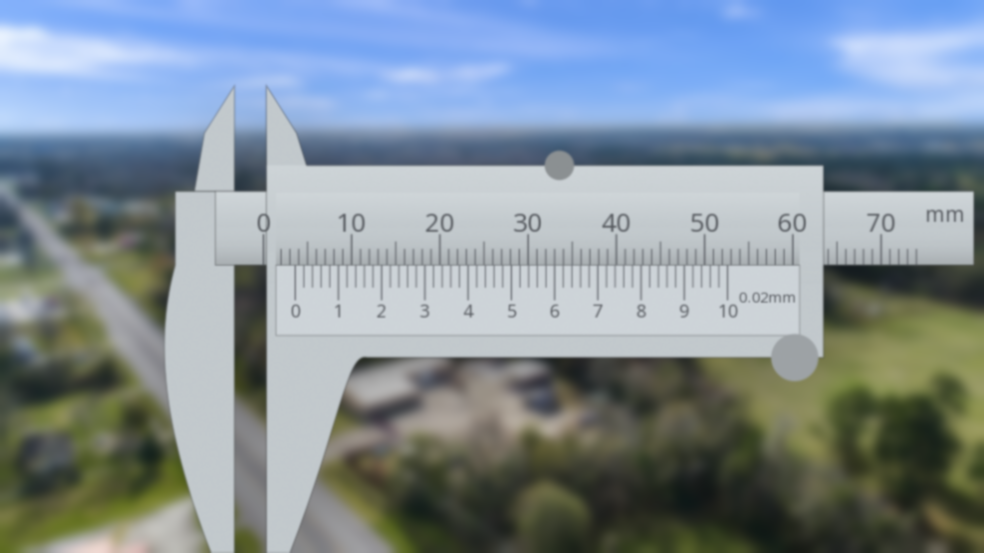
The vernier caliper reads 3.6 mm
